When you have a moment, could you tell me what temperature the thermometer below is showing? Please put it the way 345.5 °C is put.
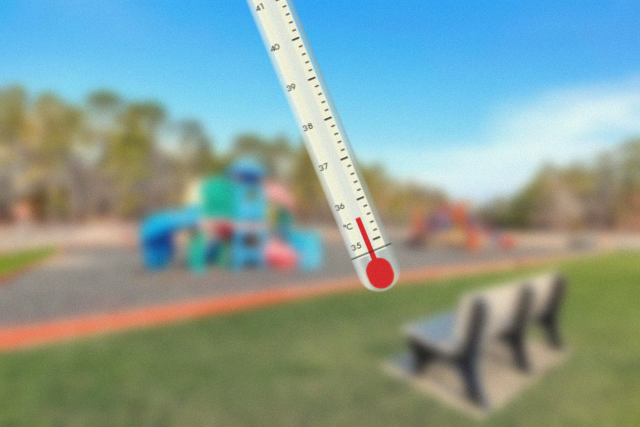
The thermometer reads 35.6 °C
